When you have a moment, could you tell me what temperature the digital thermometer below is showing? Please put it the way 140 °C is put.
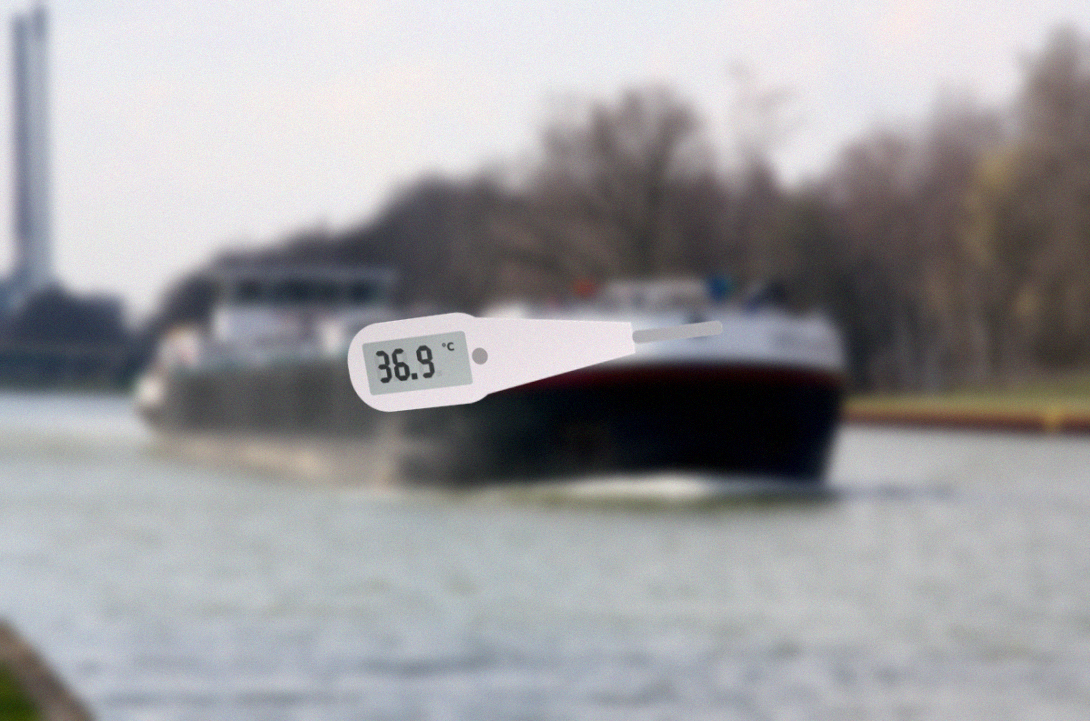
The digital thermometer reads 36.9 °C
